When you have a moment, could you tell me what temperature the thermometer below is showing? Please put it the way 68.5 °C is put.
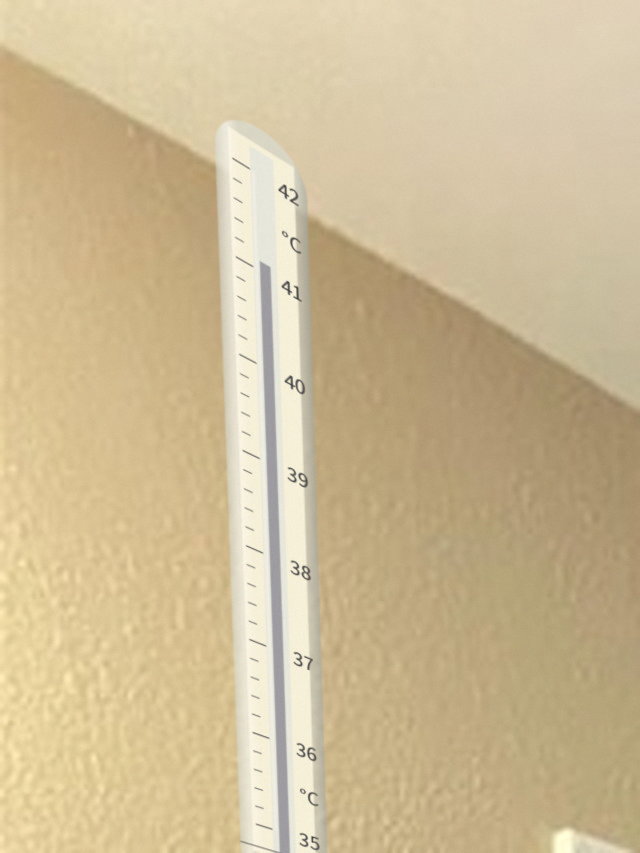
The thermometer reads 41.1 °C
